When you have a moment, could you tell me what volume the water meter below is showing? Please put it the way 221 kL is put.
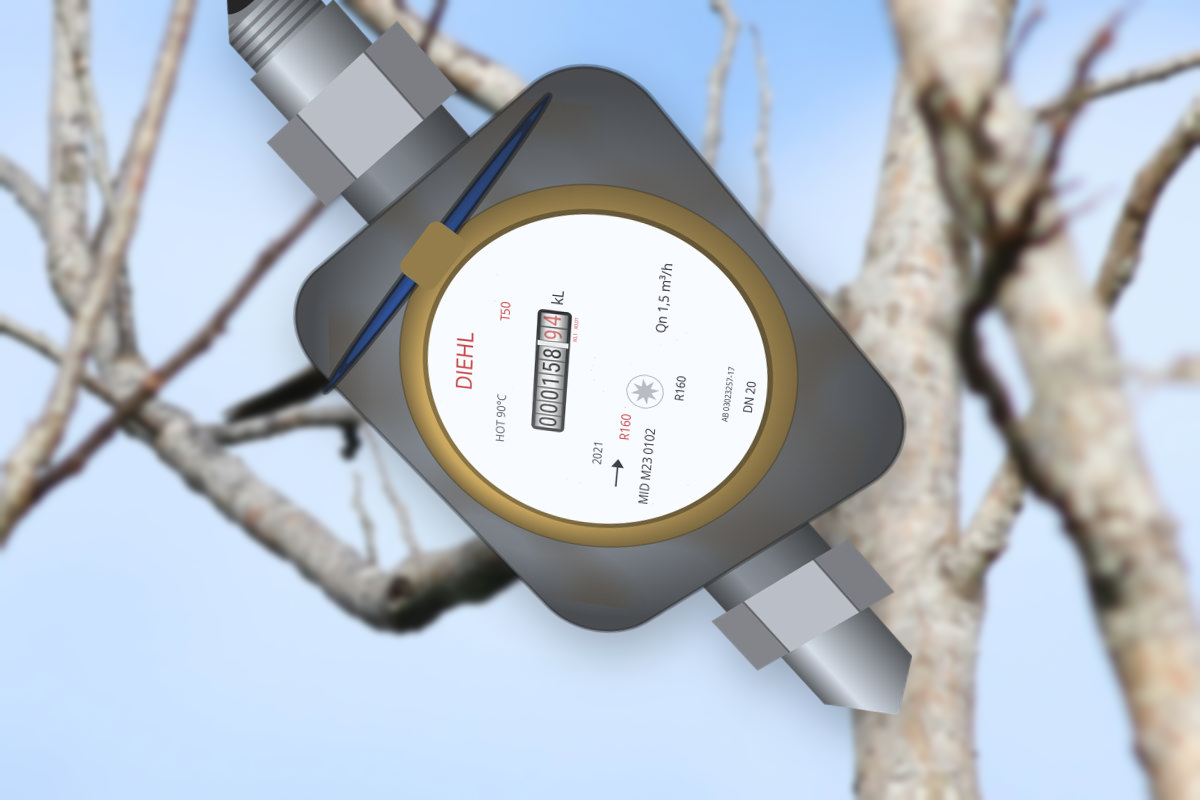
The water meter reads 158.94 kL
